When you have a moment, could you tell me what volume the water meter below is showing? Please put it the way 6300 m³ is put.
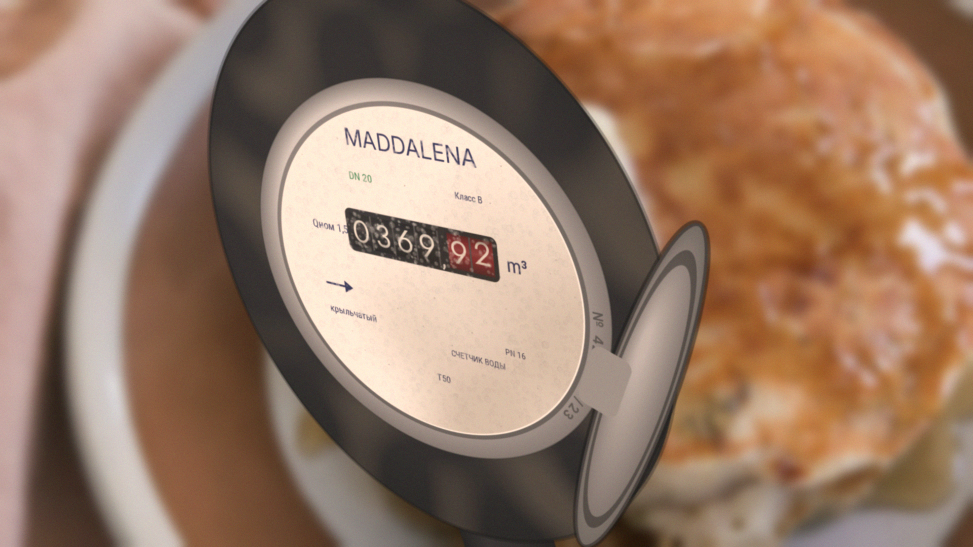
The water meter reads 369.92 m³
